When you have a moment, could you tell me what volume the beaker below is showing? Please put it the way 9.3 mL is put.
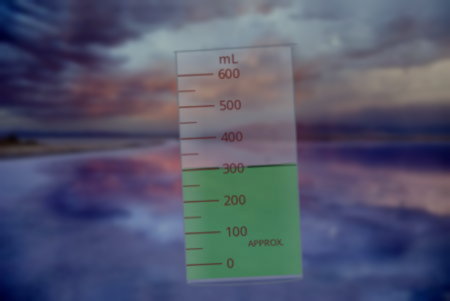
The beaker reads 300 mL
